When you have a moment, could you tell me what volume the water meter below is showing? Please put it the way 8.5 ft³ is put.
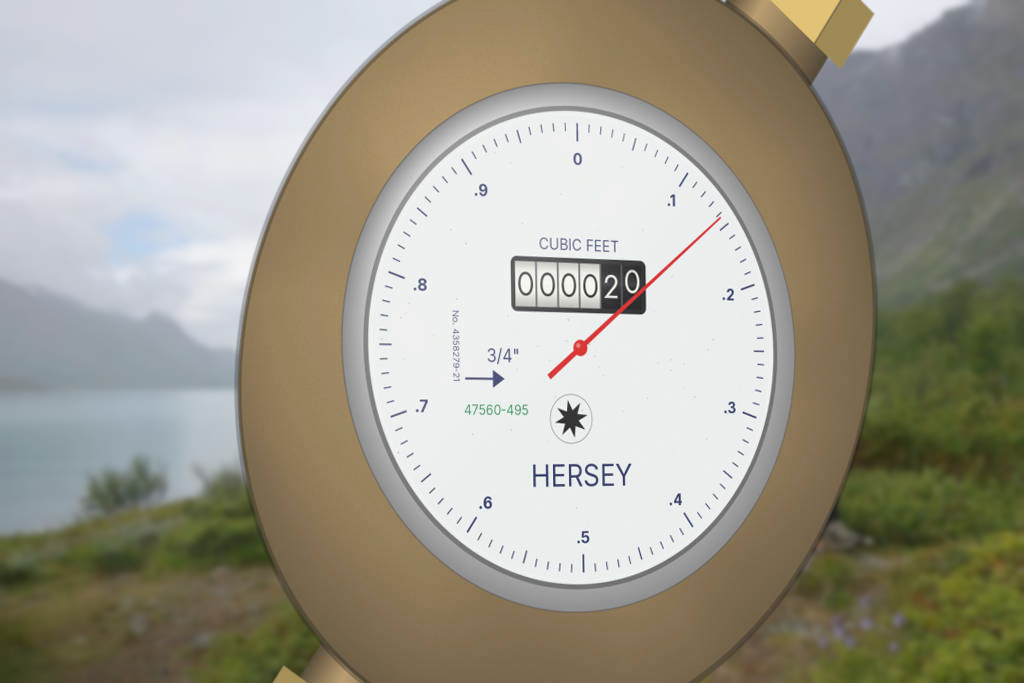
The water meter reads 20.14 ft³
